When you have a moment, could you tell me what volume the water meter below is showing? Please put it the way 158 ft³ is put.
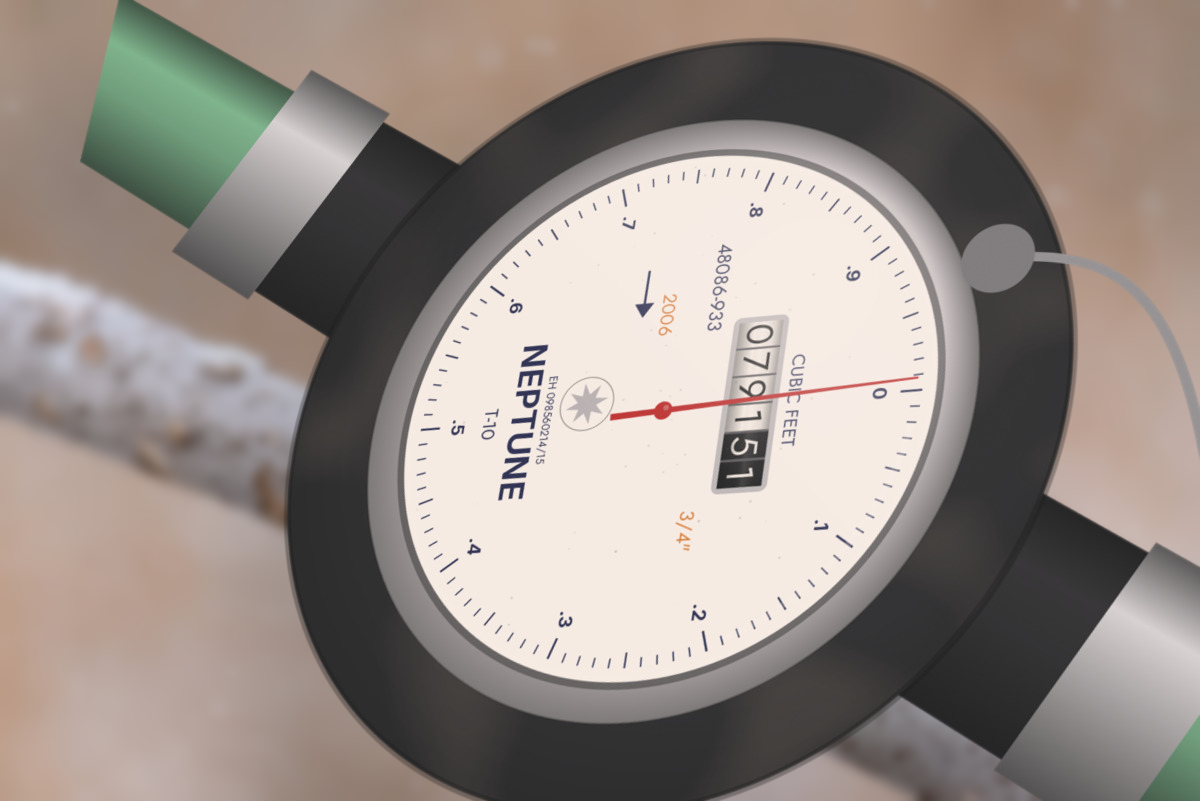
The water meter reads 79150.99 ft³
